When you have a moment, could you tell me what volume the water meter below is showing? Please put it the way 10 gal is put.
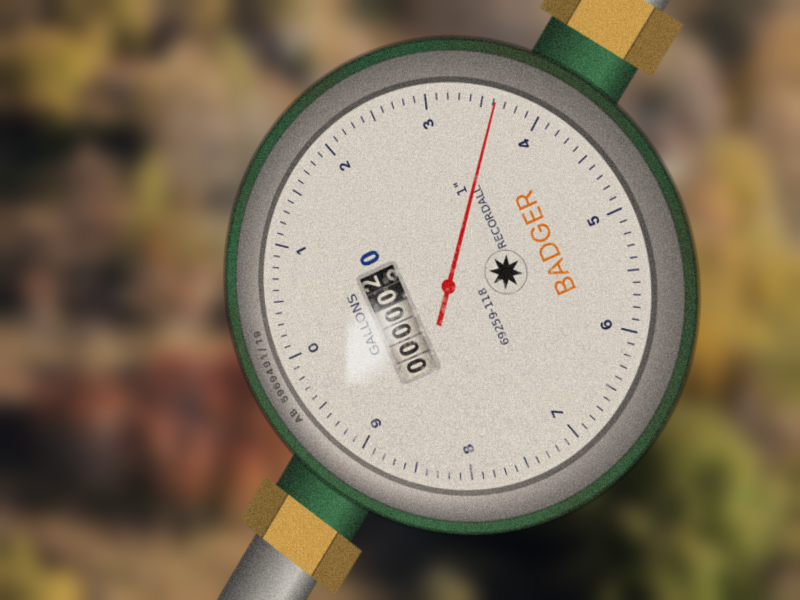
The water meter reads 23.6 gal
